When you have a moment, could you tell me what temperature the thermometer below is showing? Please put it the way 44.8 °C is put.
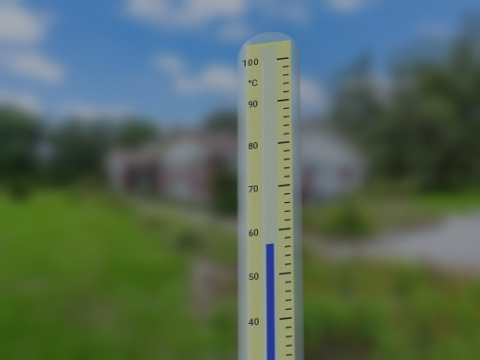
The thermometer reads 57 °C
